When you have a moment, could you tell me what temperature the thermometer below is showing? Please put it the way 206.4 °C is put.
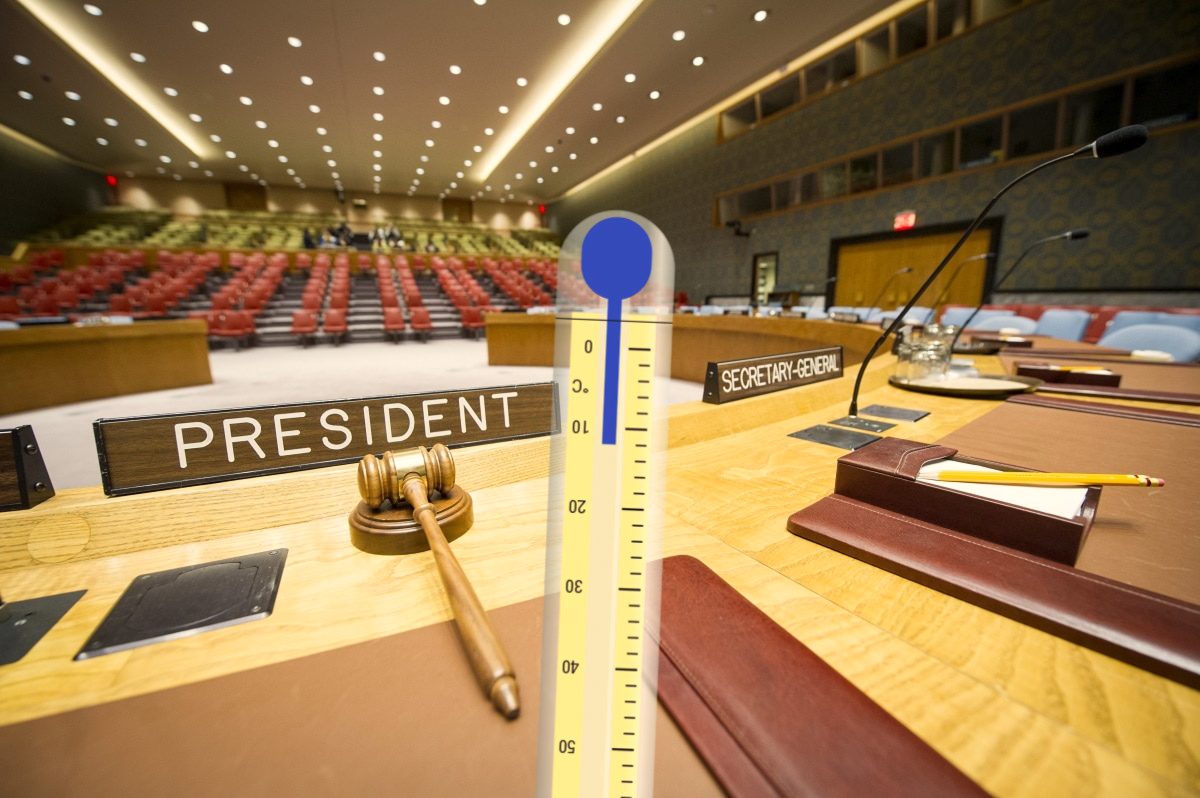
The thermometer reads 12 °C
